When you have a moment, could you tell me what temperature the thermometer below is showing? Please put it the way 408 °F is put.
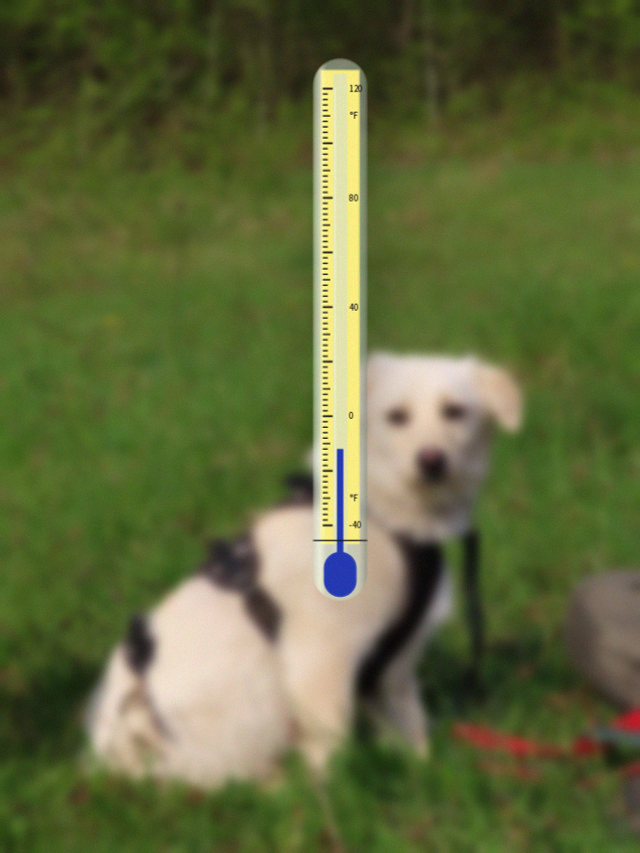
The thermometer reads -12 °F
